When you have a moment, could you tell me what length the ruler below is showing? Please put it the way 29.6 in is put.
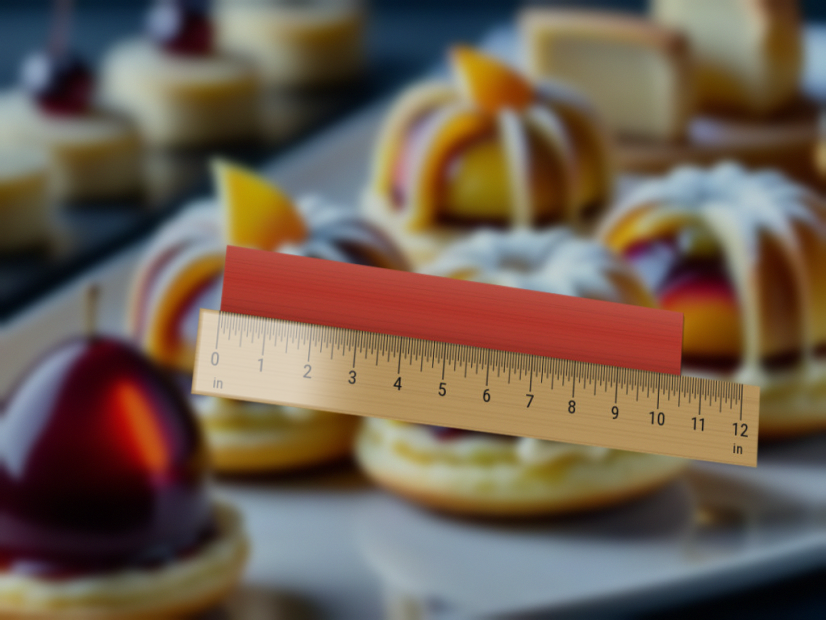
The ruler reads 10.5 in
